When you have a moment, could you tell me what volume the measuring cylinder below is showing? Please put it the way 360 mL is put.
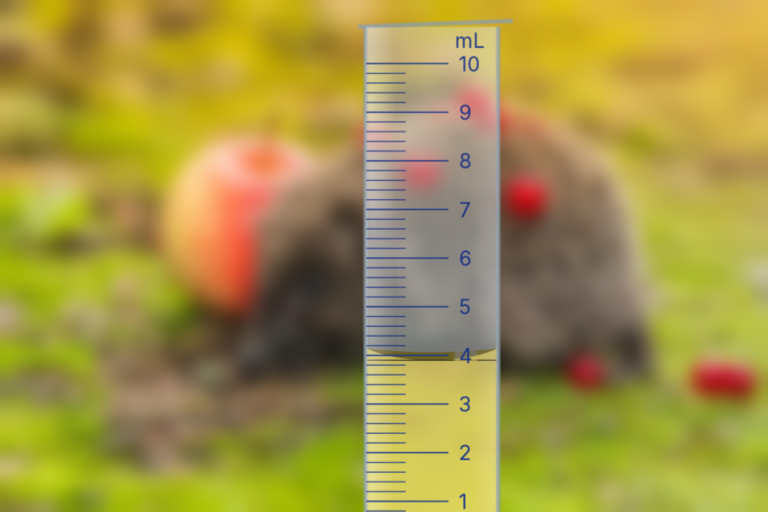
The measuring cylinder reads 3.9 mL
